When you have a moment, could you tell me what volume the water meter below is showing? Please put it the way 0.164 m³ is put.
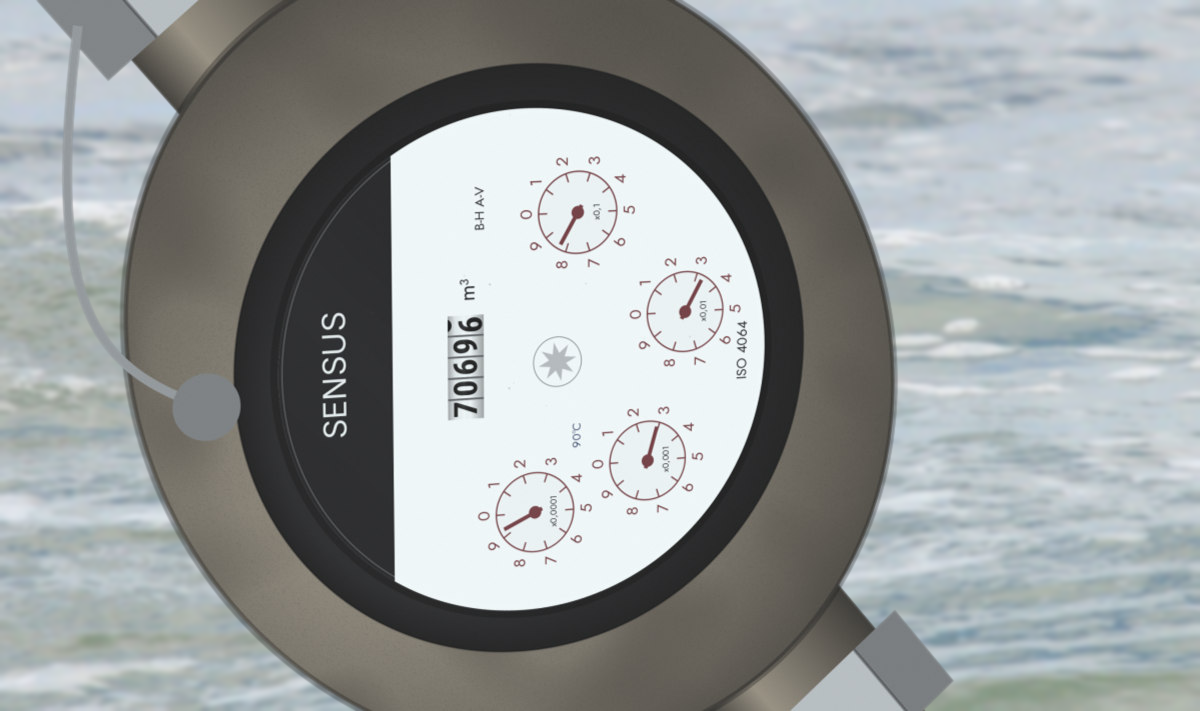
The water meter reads 70695.8329 m³
